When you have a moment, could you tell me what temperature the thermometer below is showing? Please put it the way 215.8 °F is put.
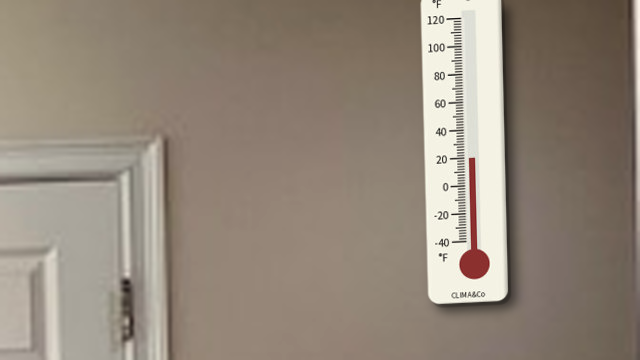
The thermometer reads 20 °F
